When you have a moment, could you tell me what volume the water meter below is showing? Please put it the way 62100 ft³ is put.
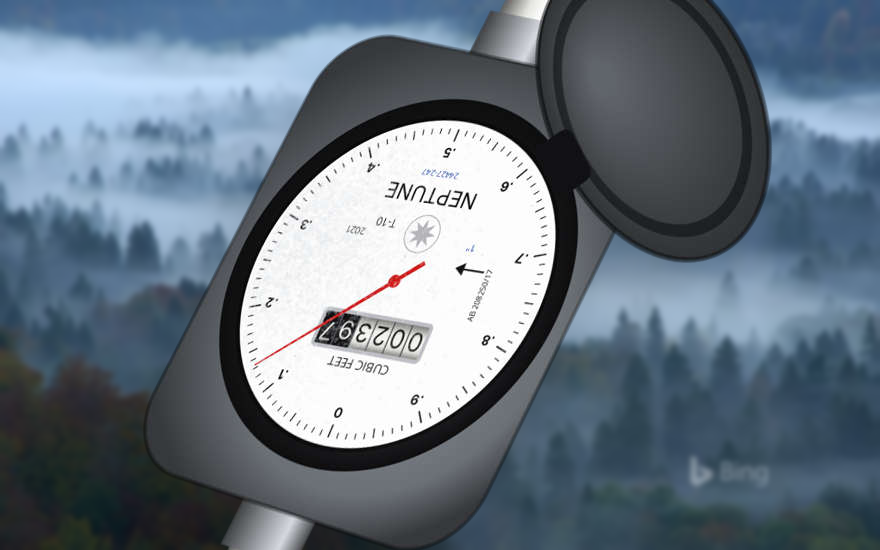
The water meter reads 2397.13 ft³
